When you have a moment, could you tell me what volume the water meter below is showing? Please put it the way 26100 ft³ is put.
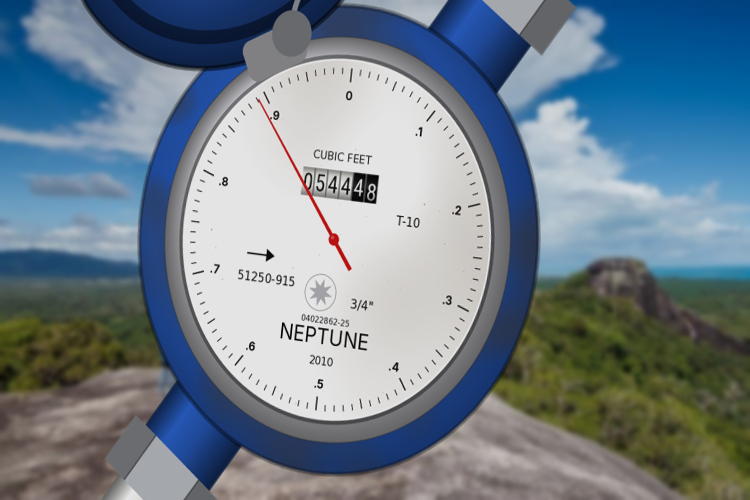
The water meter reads 54447.89 ft³
